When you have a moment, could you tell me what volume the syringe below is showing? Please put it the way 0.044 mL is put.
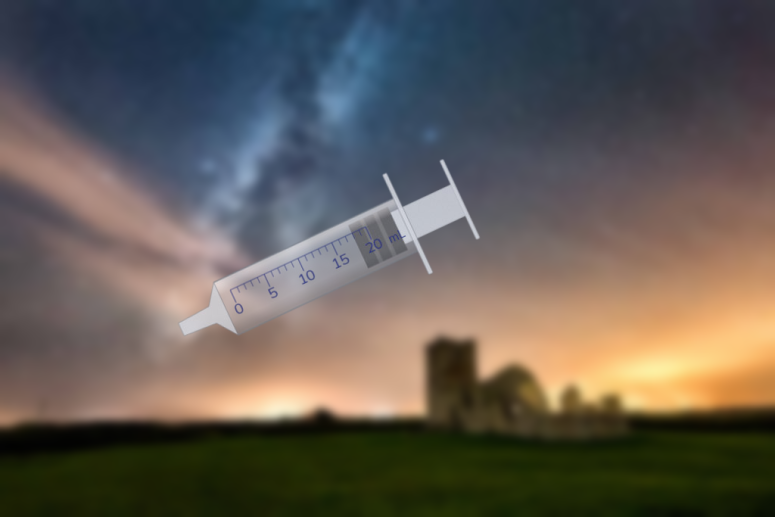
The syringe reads 18 mL
